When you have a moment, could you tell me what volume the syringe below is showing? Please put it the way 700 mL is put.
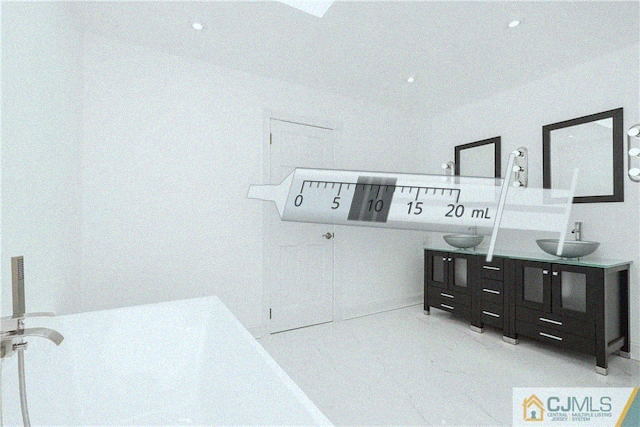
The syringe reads 7 mL
